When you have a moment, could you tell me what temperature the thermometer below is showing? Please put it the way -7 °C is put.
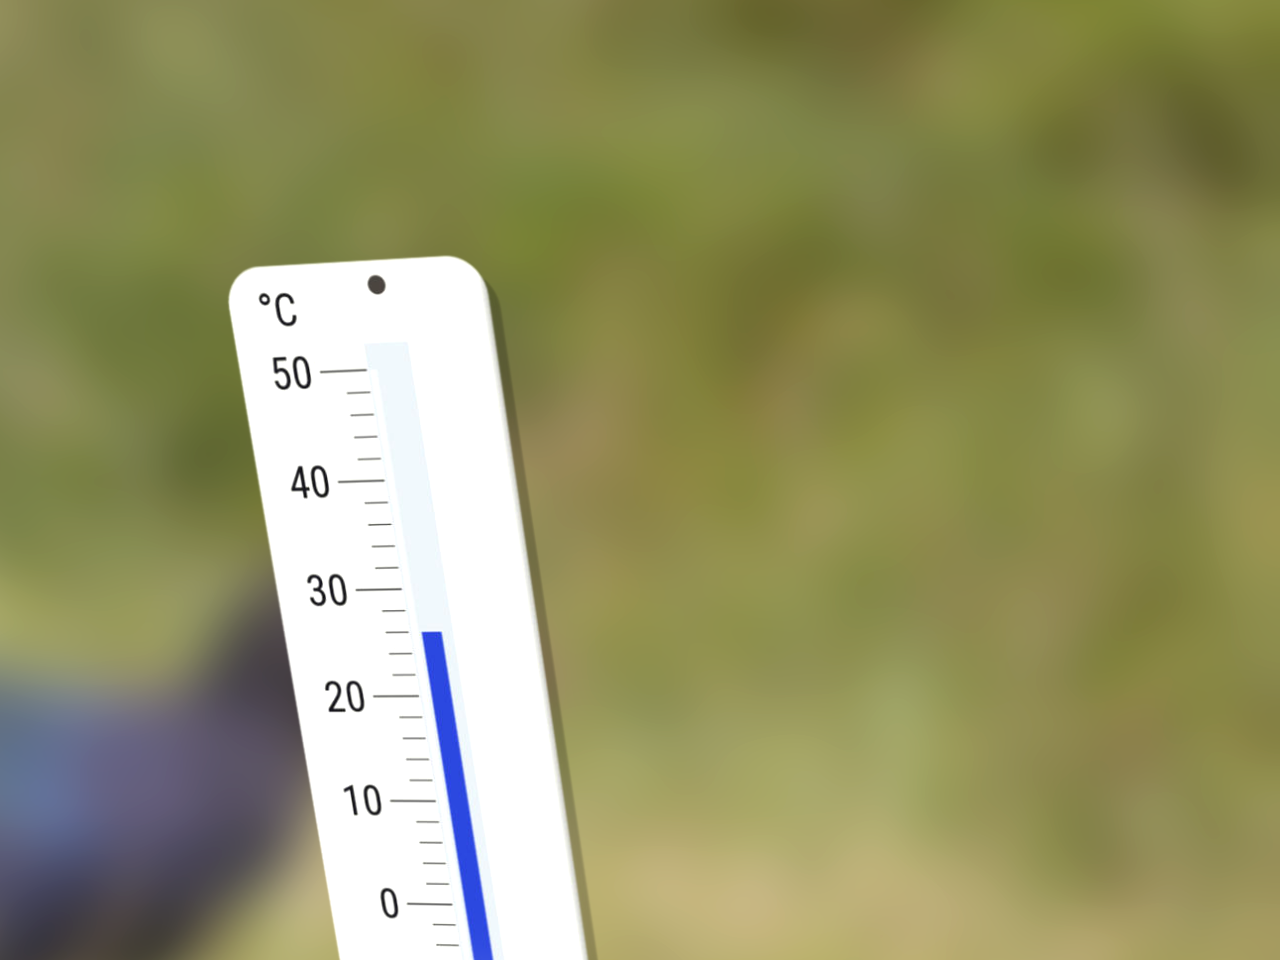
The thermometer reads 26 °C
